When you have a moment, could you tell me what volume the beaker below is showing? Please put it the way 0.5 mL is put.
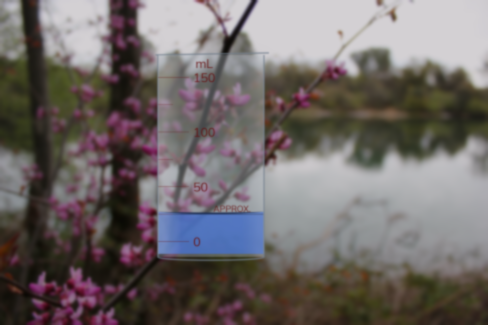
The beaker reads 25 mL
